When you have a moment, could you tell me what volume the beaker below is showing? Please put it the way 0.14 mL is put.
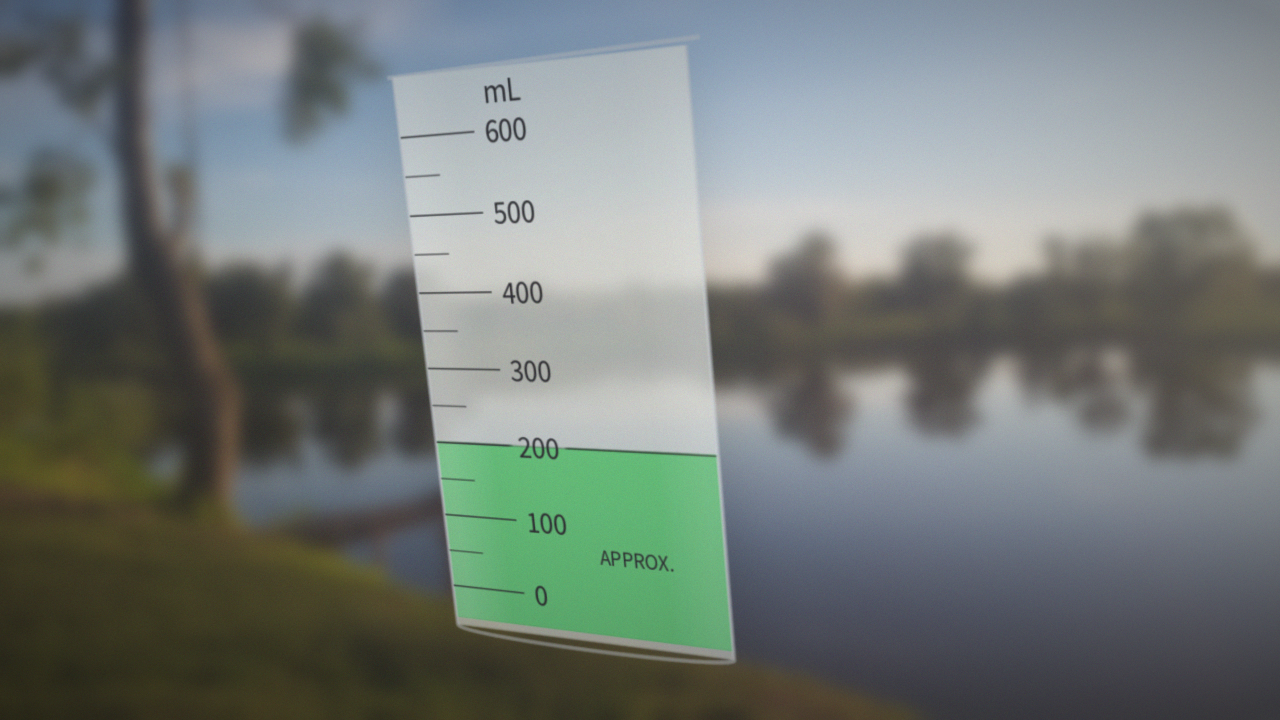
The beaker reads 200 mL
